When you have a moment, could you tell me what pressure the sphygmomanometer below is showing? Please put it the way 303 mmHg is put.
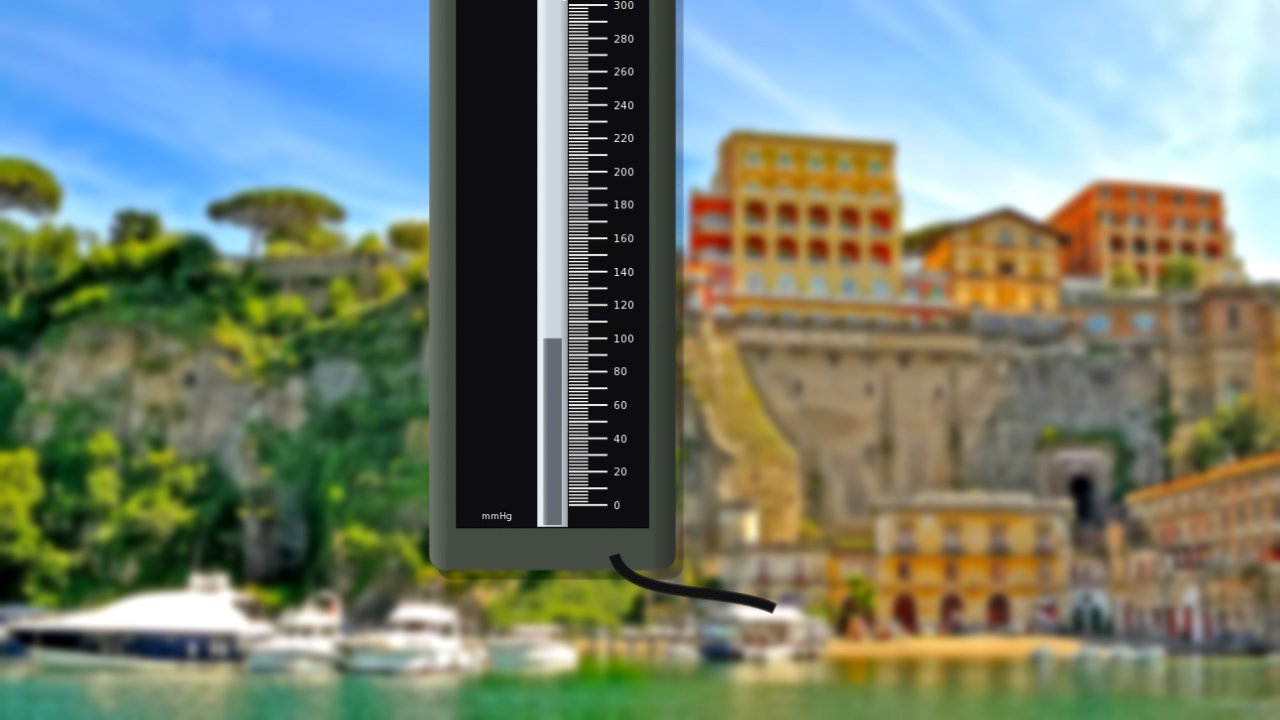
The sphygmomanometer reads 100 mmHg
